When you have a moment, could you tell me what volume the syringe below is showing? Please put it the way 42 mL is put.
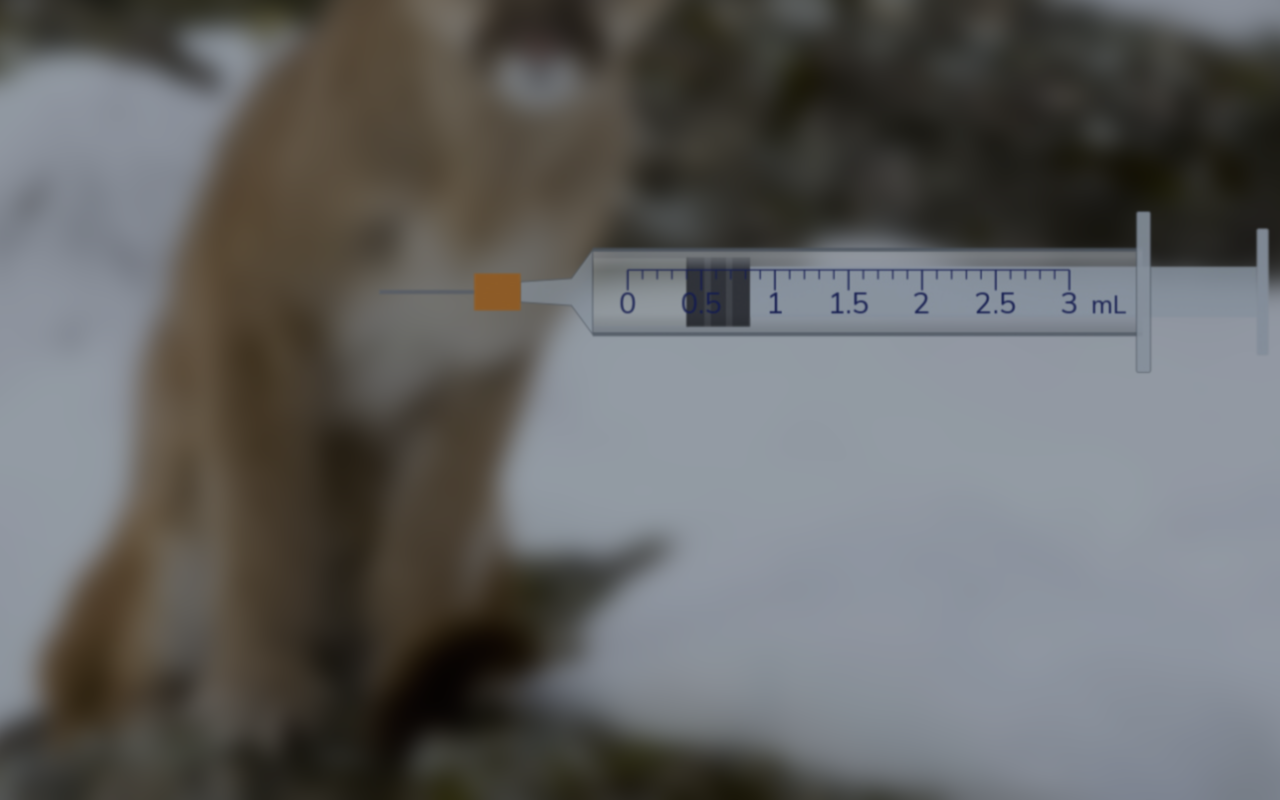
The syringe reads 0.4 mL
